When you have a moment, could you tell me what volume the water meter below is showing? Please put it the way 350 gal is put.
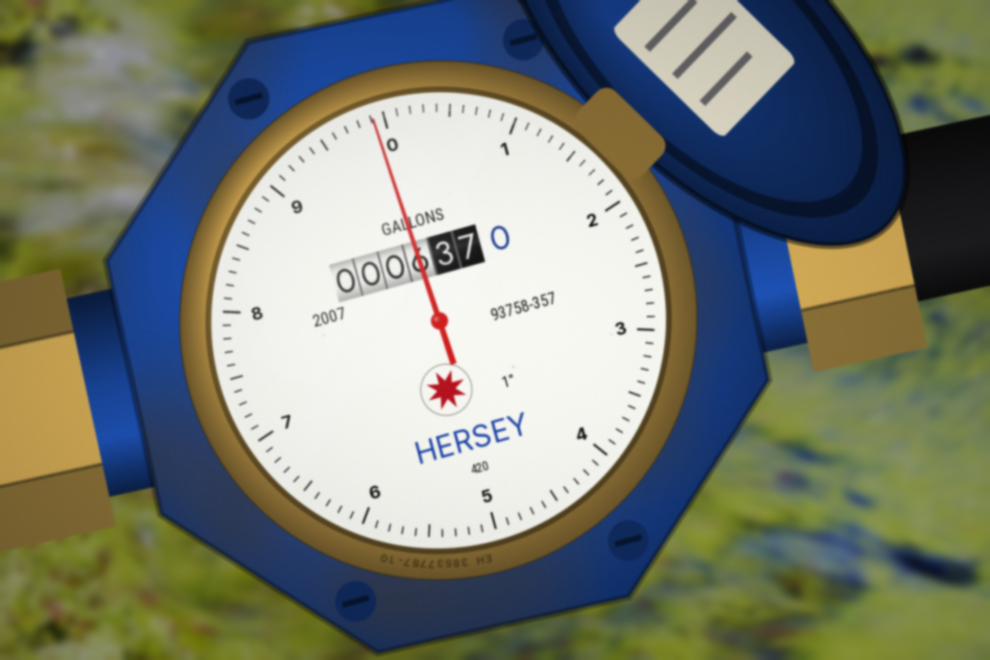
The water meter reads 6369.9 gal
